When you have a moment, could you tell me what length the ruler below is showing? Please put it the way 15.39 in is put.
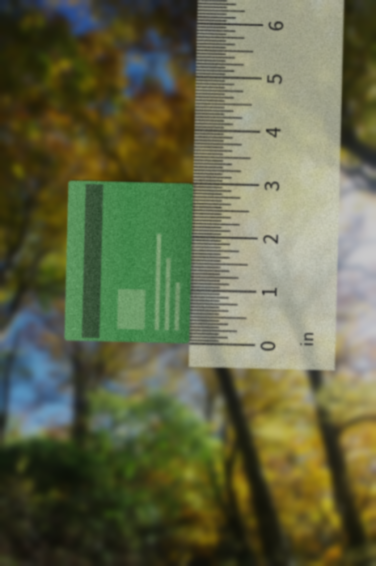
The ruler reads 3 in
